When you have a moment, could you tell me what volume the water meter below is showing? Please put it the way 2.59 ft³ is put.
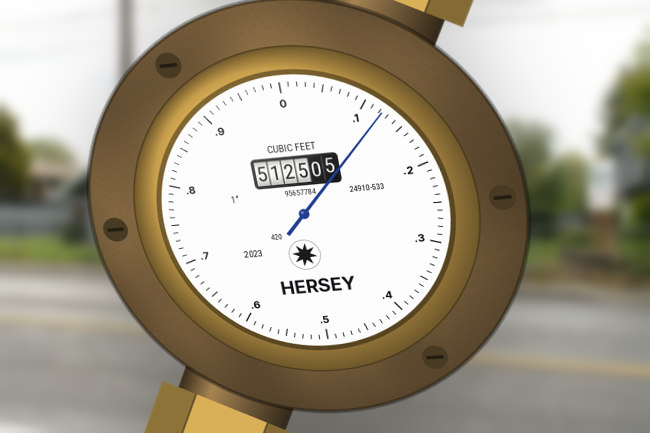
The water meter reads 512505.12 ft³
